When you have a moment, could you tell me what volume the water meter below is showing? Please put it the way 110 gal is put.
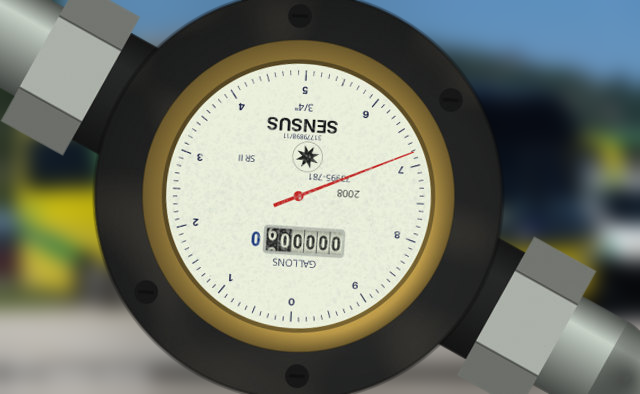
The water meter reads 86.8 gal
